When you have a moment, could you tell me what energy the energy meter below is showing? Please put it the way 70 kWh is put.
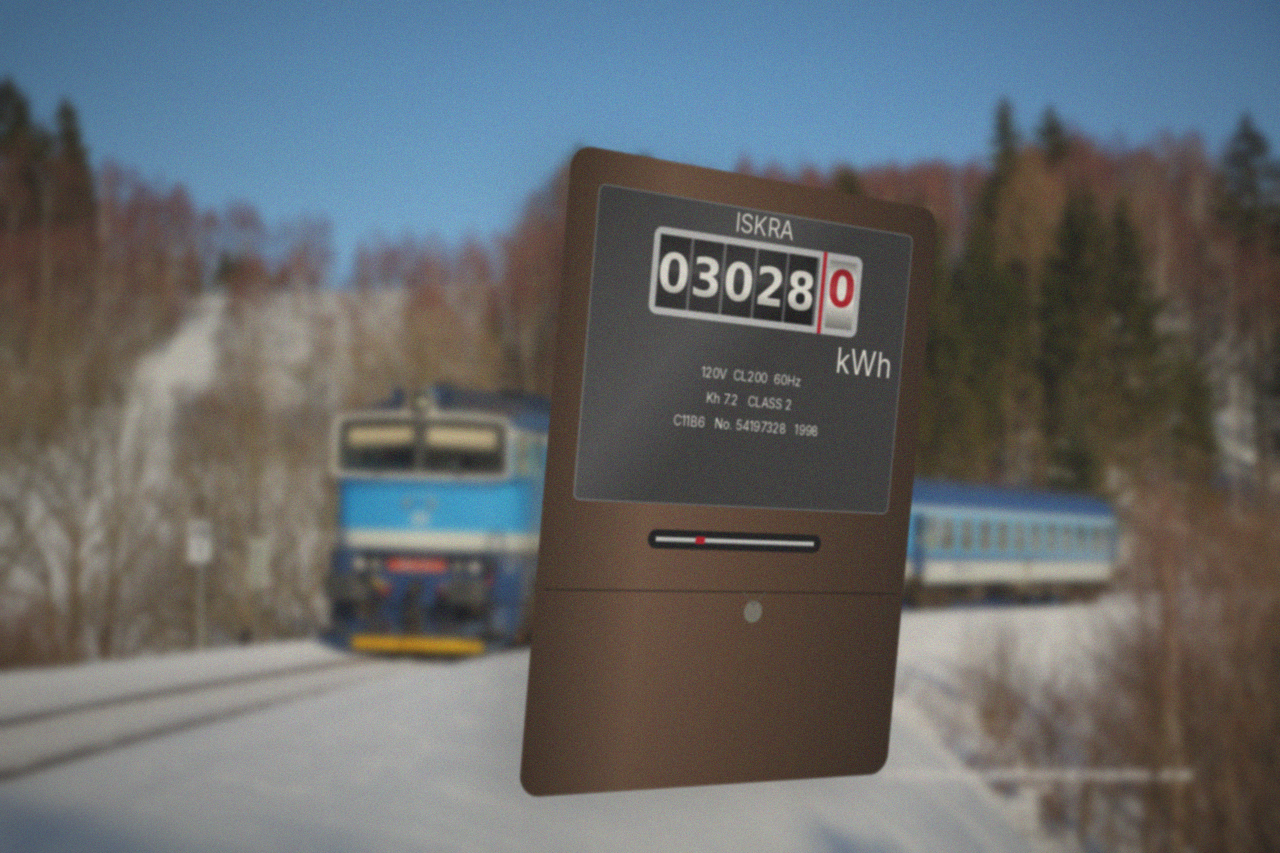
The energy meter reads 3028.0 kWh
